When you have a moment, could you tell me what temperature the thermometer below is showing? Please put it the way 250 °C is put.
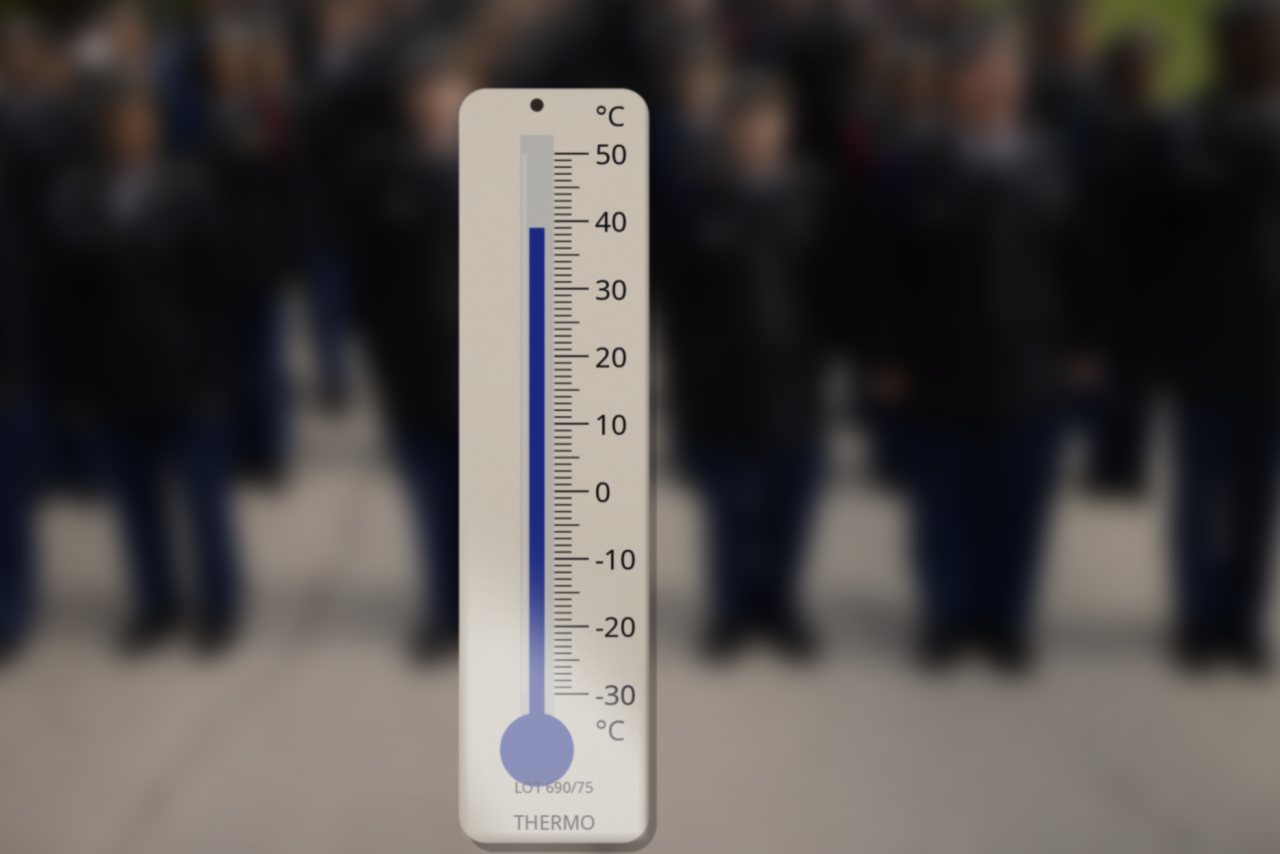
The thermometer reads 39 °C
